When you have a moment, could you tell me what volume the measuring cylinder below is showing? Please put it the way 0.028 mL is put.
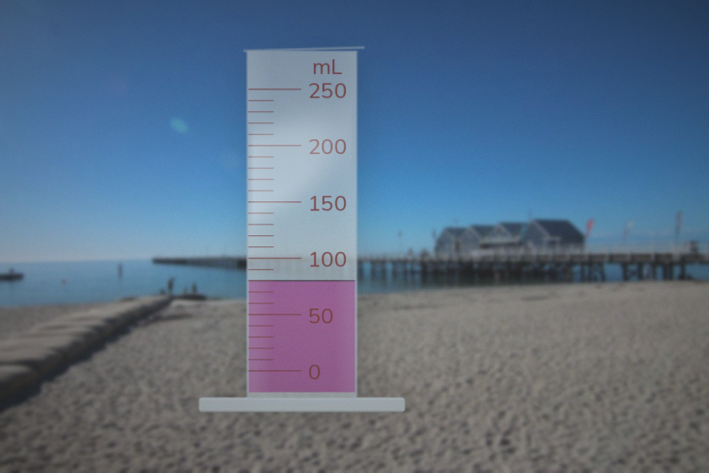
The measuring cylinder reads 80 mL
